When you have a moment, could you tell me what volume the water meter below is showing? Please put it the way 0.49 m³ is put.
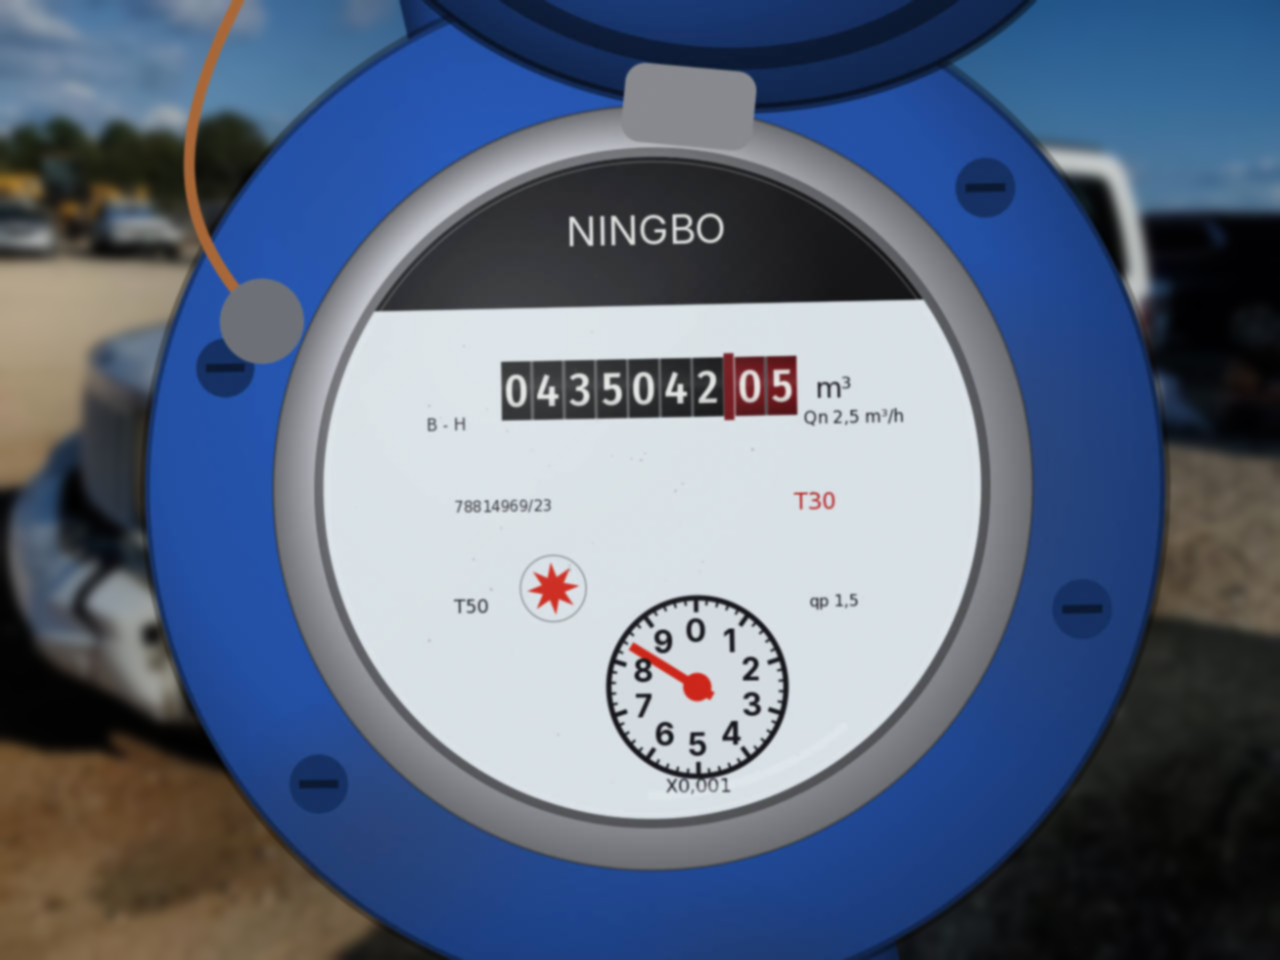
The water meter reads 435042.058 m³
